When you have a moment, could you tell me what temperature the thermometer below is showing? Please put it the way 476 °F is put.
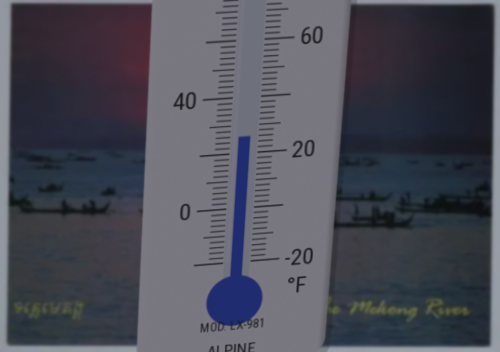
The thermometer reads 26 °F
